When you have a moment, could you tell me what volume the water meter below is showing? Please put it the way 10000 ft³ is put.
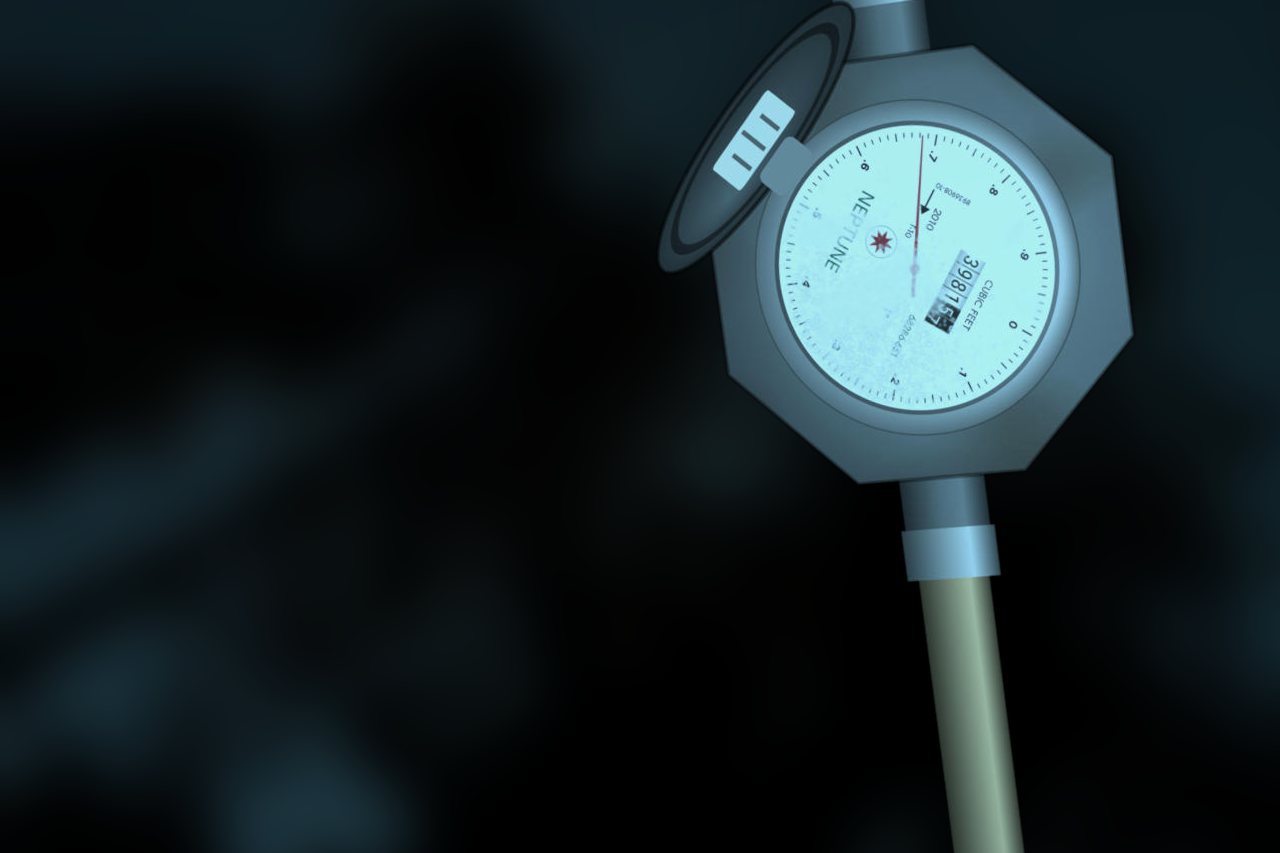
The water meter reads 398156.68 ft³
